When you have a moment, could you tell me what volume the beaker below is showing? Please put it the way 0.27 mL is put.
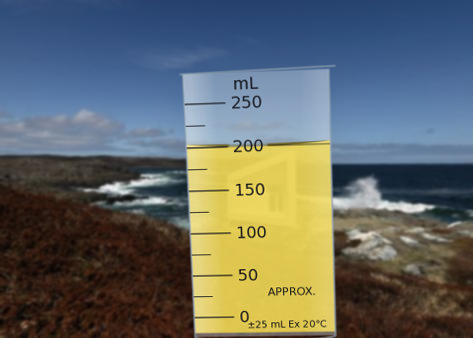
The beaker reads 200 mL
